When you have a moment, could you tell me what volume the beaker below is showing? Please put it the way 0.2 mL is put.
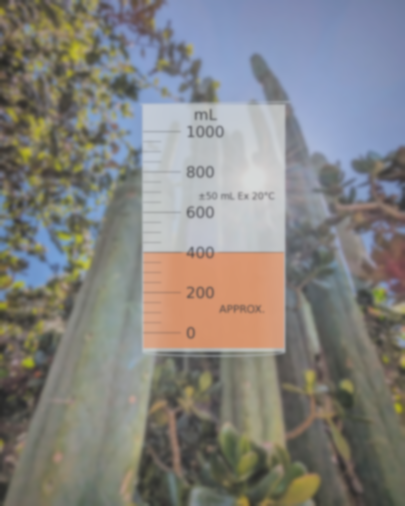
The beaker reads 400 mL
